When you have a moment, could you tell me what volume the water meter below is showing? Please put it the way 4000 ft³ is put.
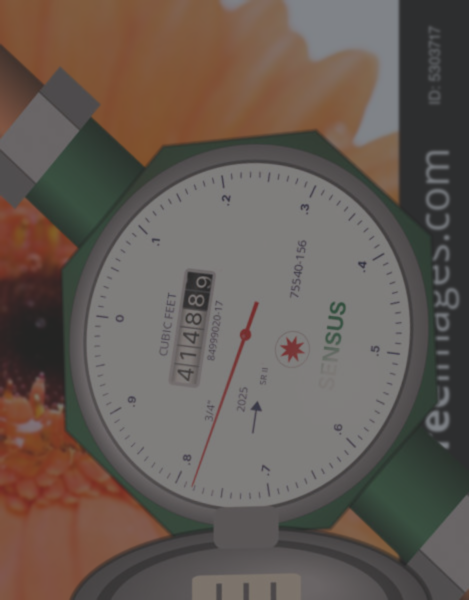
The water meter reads 414888.78 ft³
